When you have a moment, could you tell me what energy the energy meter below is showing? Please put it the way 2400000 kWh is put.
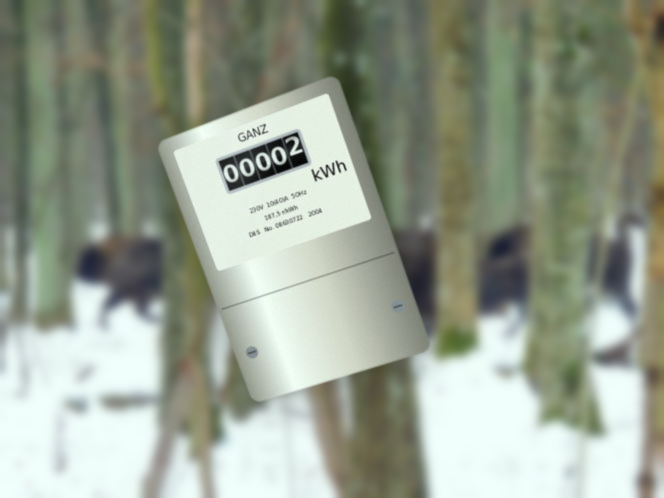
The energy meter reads 2 kWh
